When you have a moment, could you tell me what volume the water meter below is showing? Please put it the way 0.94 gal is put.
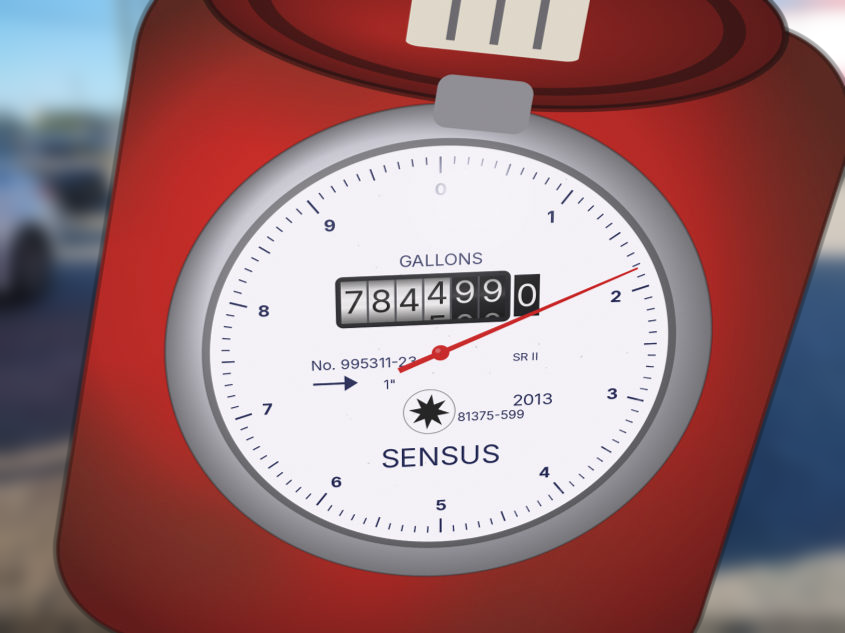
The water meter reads 7844991.8 gal
